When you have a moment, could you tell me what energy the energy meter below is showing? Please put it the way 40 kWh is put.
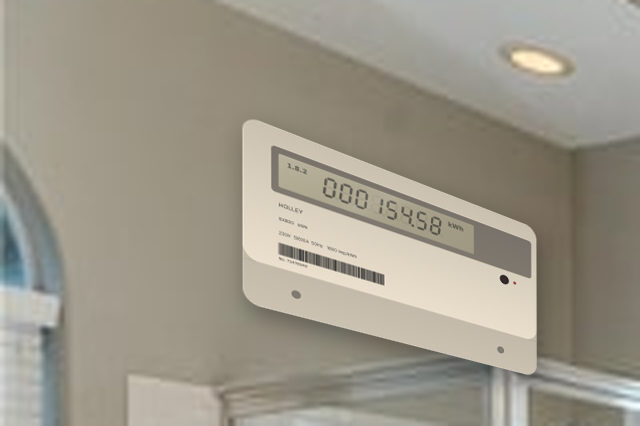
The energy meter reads 154.58 kWh
